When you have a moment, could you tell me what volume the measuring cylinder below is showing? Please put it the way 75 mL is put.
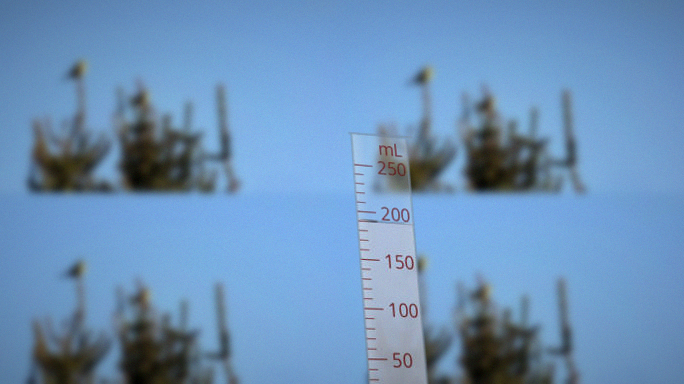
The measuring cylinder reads 190 mL
